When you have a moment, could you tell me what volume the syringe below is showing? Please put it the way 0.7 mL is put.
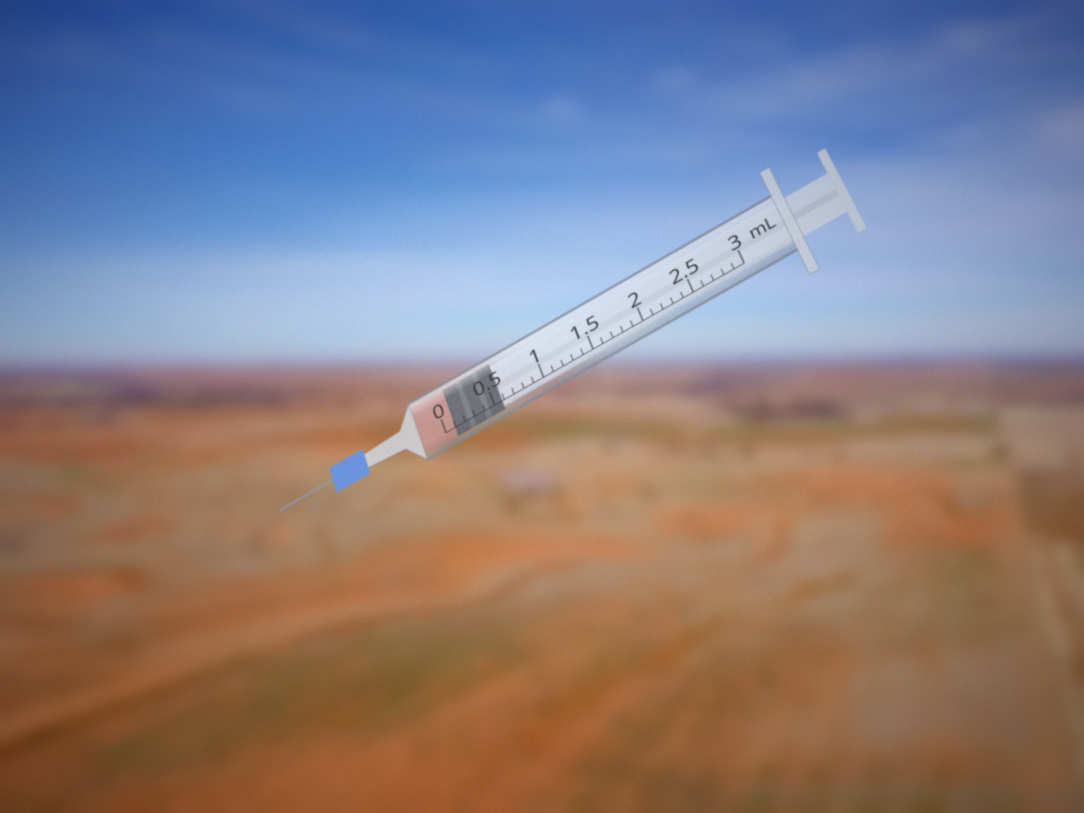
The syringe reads 0.1 mL
